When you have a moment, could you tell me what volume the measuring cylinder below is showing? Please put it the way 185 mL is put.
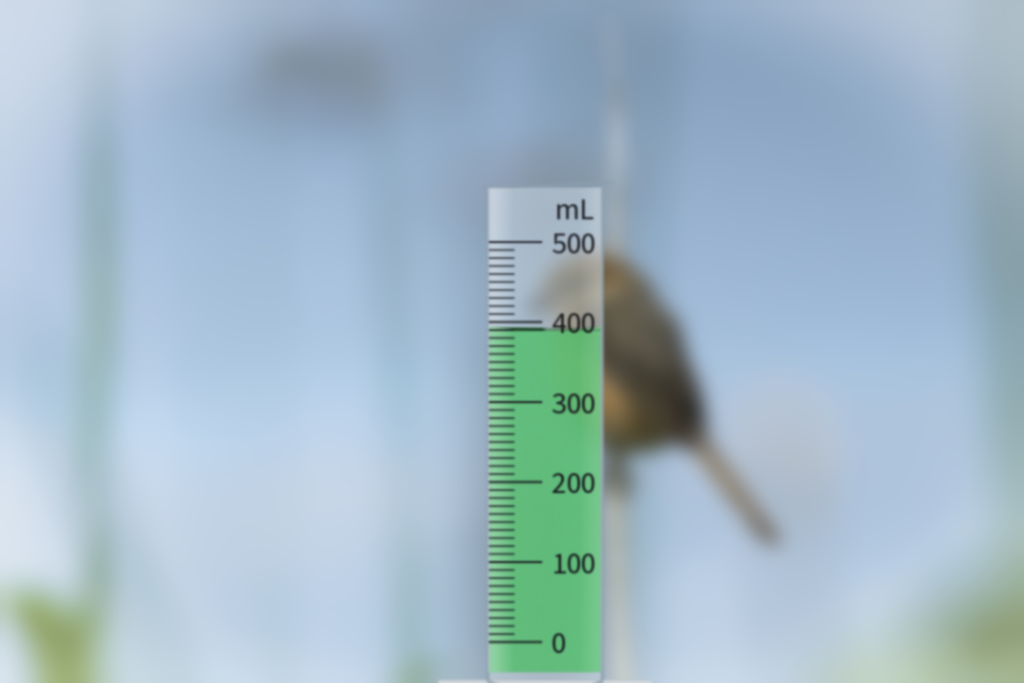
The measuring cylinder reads 390 mL
